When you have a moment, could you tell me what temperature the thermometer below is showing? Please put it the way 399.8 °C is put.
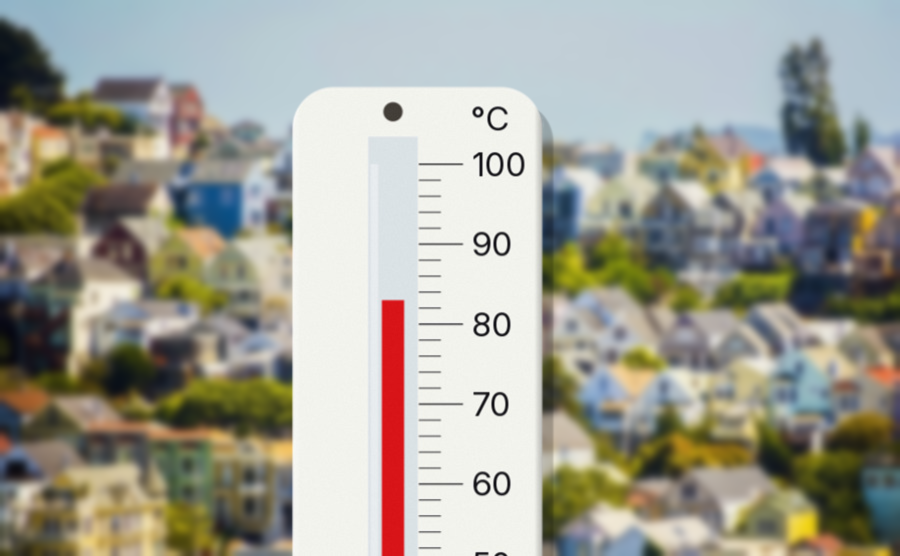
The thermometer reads 83 °C
